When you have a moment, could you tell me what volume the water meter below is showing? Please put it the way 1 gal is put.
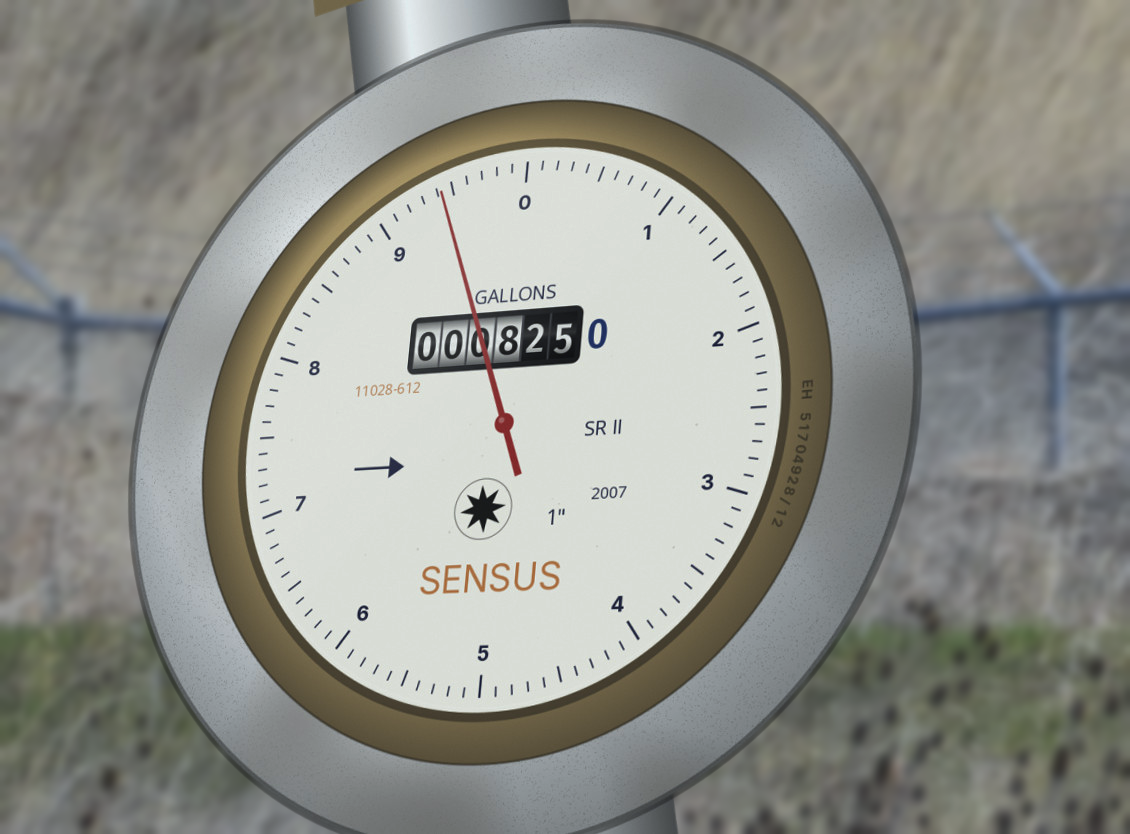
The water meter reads 8249.4 gal
